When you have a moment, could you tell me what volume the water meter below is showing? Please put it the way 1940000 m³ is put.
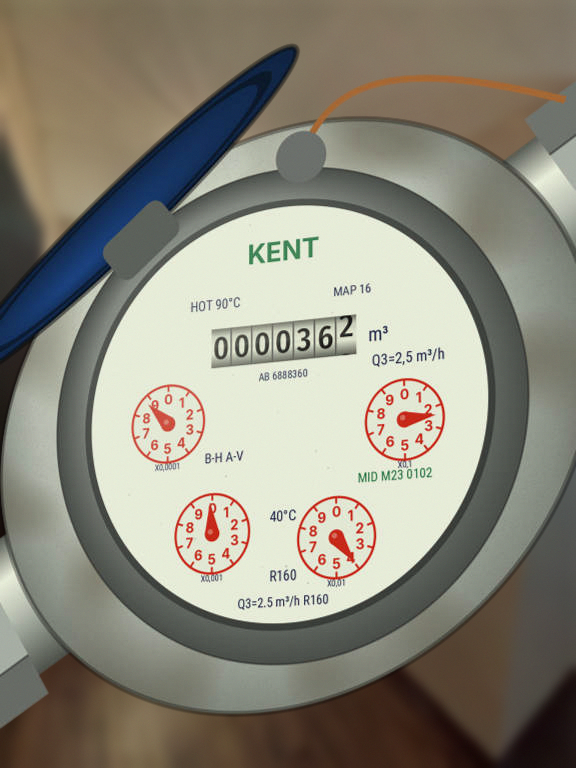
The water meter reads 362.2398 m³
